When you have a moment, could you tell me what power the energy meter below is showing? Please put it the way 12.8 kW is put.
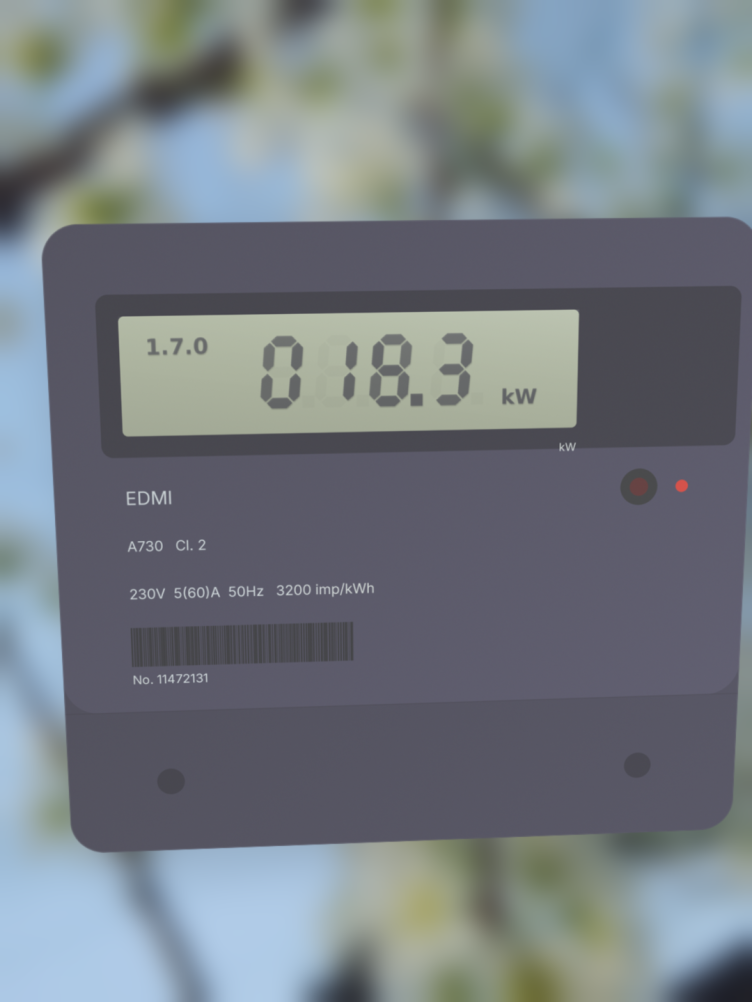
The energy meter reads 18.3 kW
